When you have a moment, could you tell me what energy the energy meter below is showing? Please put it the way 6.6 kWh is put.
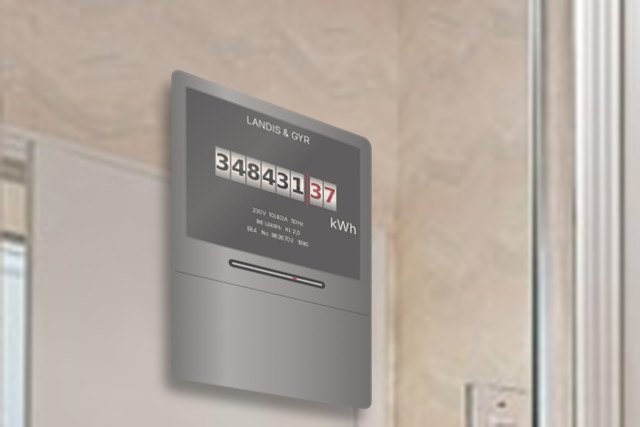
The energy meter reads 348431.37 kWh
